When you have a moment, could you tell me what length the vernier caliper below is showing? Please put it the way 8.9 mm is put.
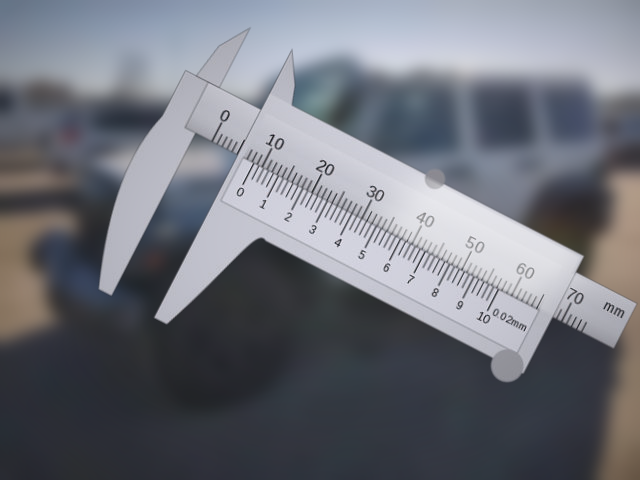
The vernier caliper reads 8.4 mm
